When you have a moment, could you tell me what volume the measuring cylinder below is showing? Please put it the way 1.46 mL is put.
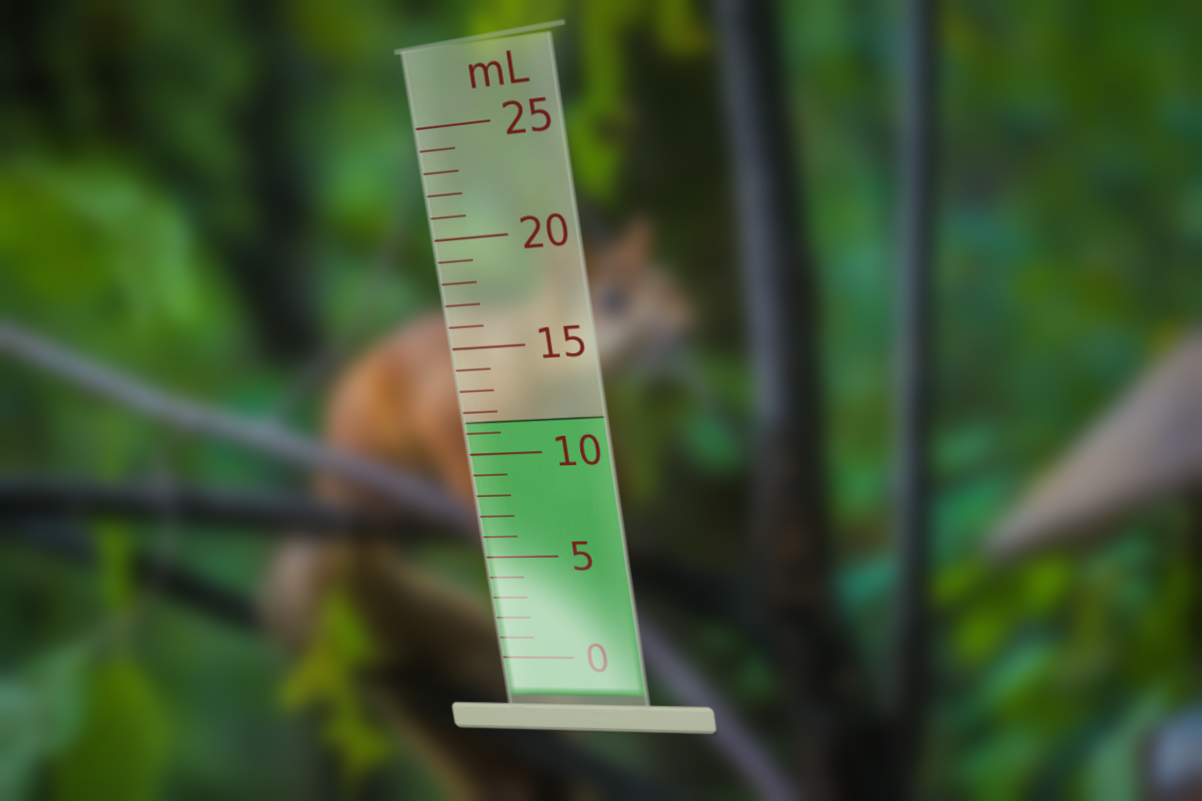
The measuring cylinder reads 11.5 mL
